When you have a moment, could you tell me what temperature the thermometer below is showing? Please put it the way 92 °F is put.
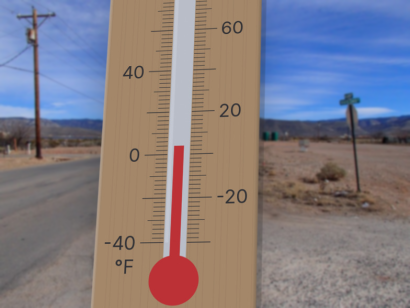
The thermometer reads 4 °F
